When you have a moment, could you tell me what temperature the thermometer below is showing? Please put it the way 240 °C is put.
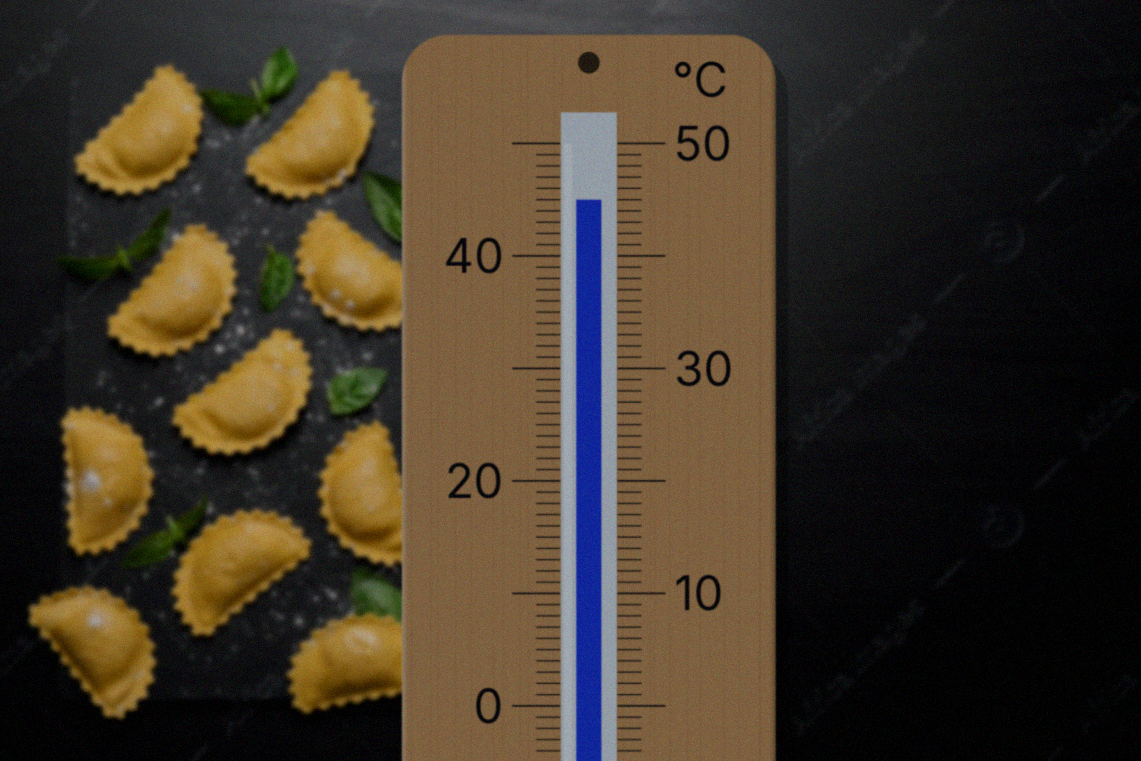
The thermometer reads 45 °C
